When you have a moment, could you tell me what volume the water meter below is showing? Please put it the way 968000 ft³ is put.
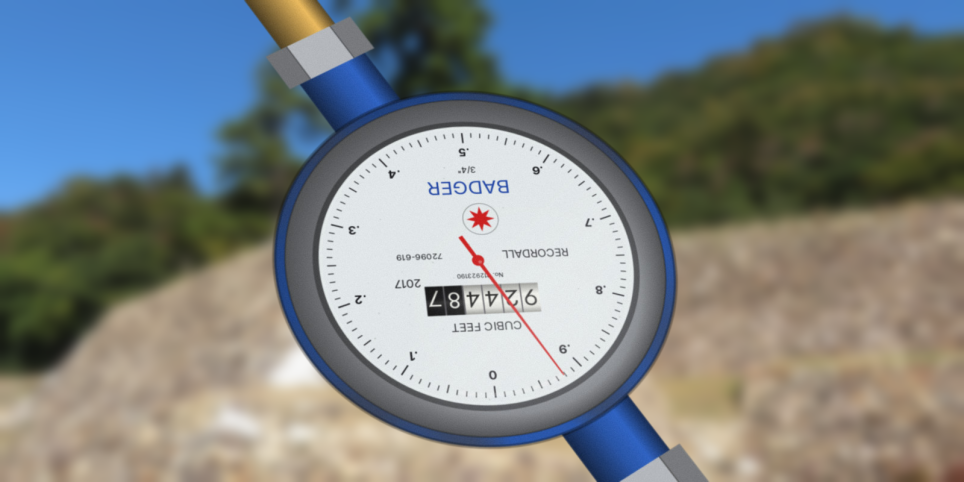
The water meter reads 924486.92 ft³
